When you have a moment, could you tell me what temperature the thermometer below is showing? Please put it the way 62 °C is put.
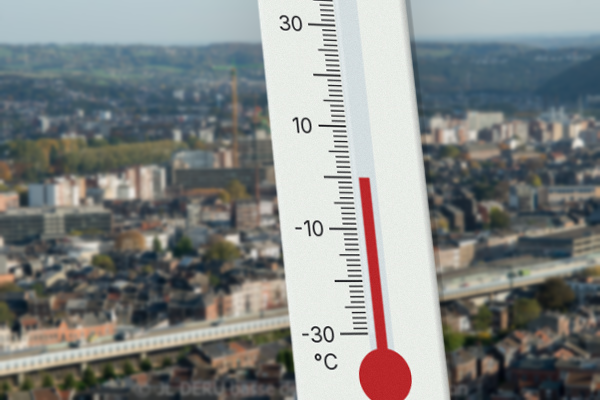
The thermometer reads 0 °C
